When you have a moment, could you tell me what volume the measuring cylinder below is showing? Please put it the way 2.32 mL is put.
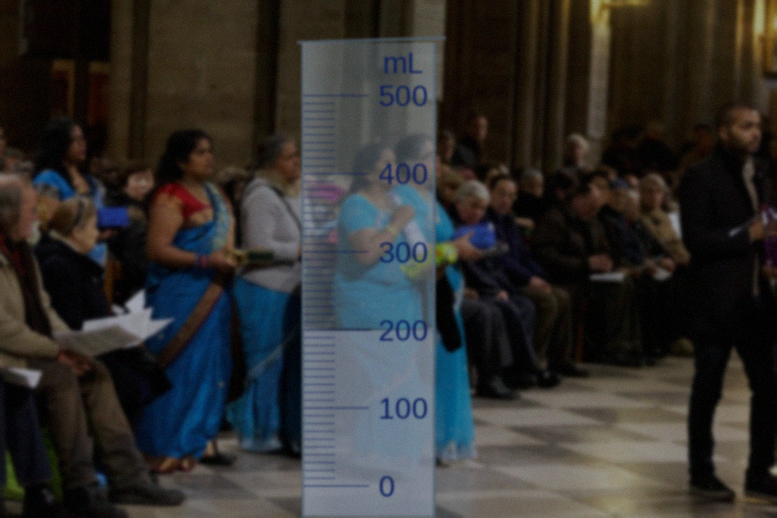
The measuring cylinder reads 200 mL
